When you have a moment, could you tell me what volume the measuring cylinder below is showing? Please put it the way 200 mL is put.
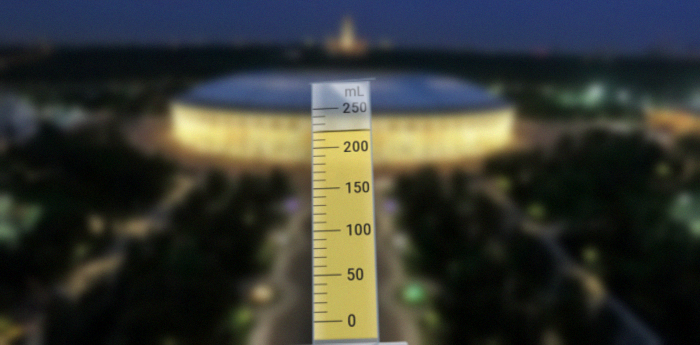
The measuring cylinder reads 220 mL
